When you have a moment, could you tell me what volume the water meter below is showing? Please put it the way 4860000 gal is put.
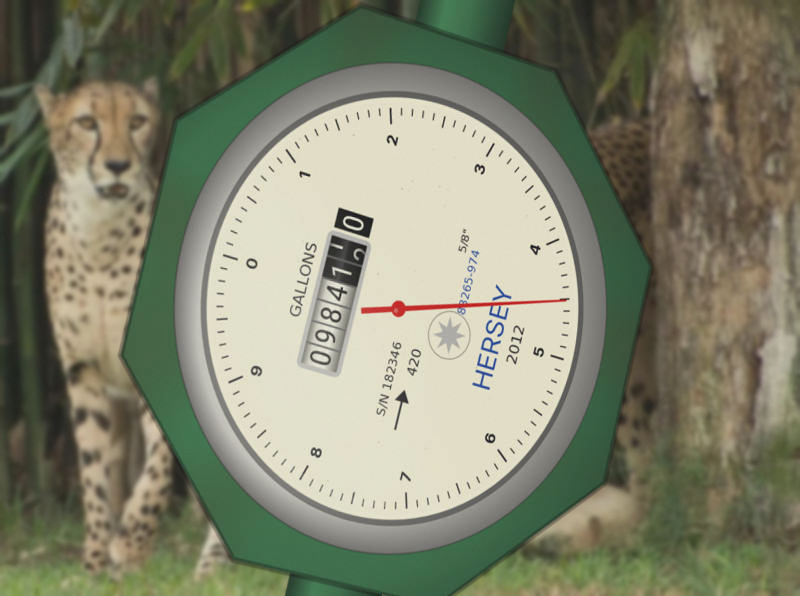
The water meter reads 984114.5 gal
